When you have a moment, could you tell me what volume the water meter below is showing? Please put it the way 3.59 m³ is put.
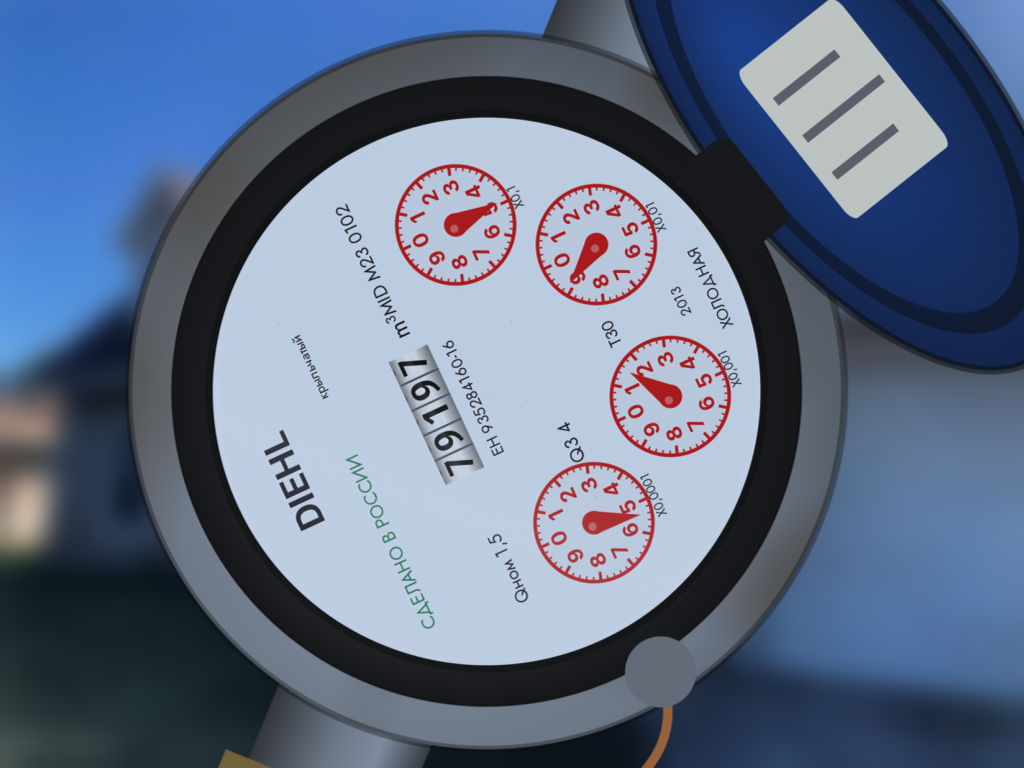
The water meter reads 79197.4915 m³
